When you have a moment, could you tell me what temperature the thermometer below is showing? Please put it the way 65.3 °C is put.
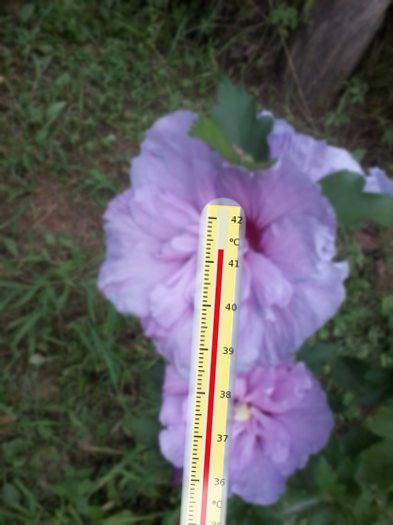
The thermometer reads 41.3 °C
